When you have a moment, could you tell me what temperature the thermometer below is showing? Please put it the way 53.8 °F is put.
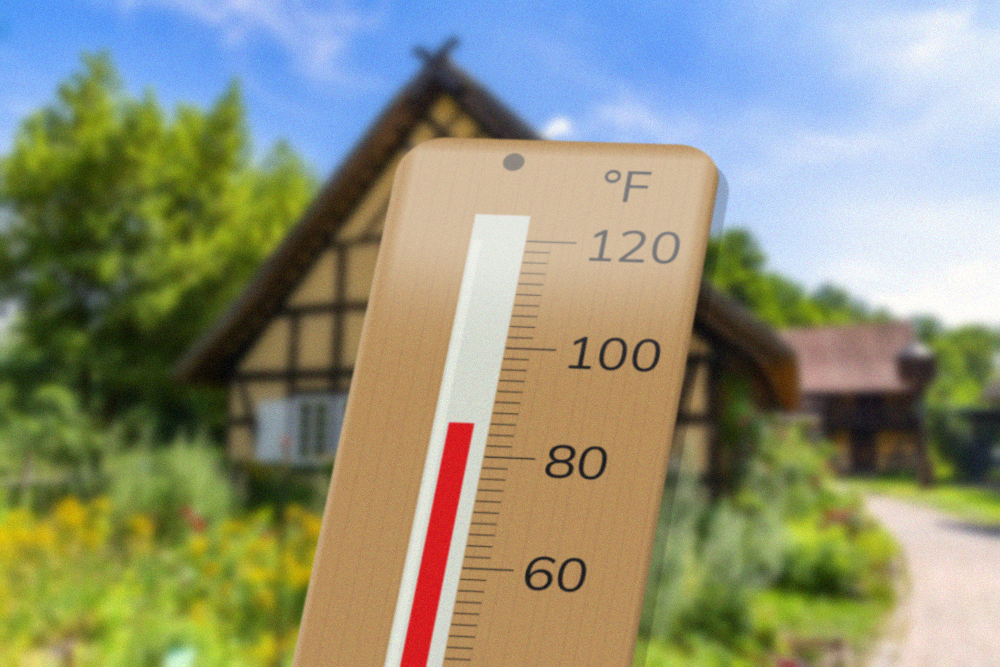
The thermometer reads 86 °F
